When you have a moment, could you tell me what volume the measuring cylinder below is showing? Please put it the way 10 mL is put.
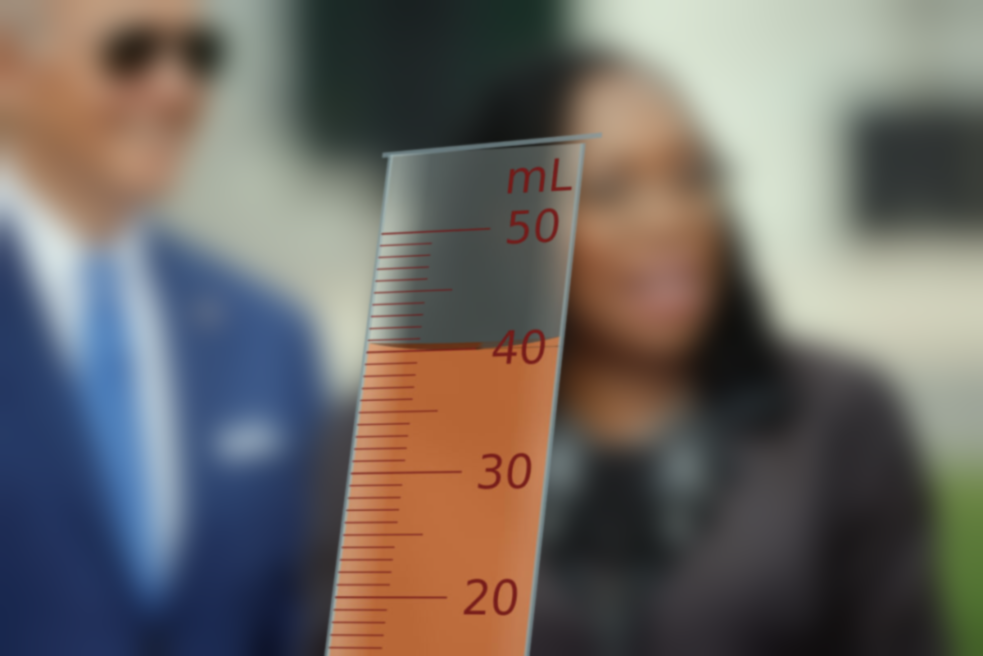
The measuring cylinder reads 40 mL
